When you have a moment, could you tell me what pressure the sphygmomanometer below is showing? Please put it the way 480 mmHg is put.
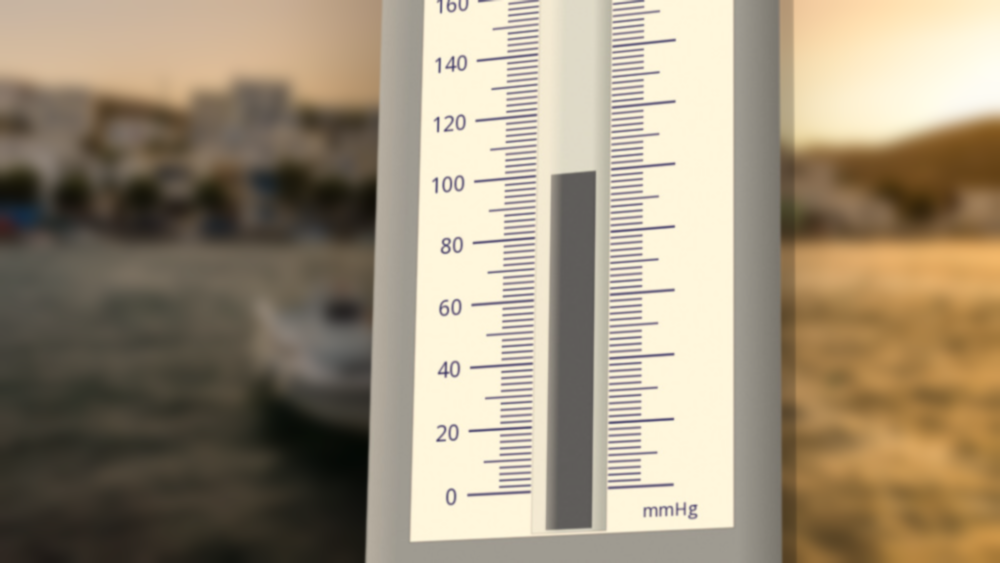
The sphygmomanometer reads 100 mmHg
